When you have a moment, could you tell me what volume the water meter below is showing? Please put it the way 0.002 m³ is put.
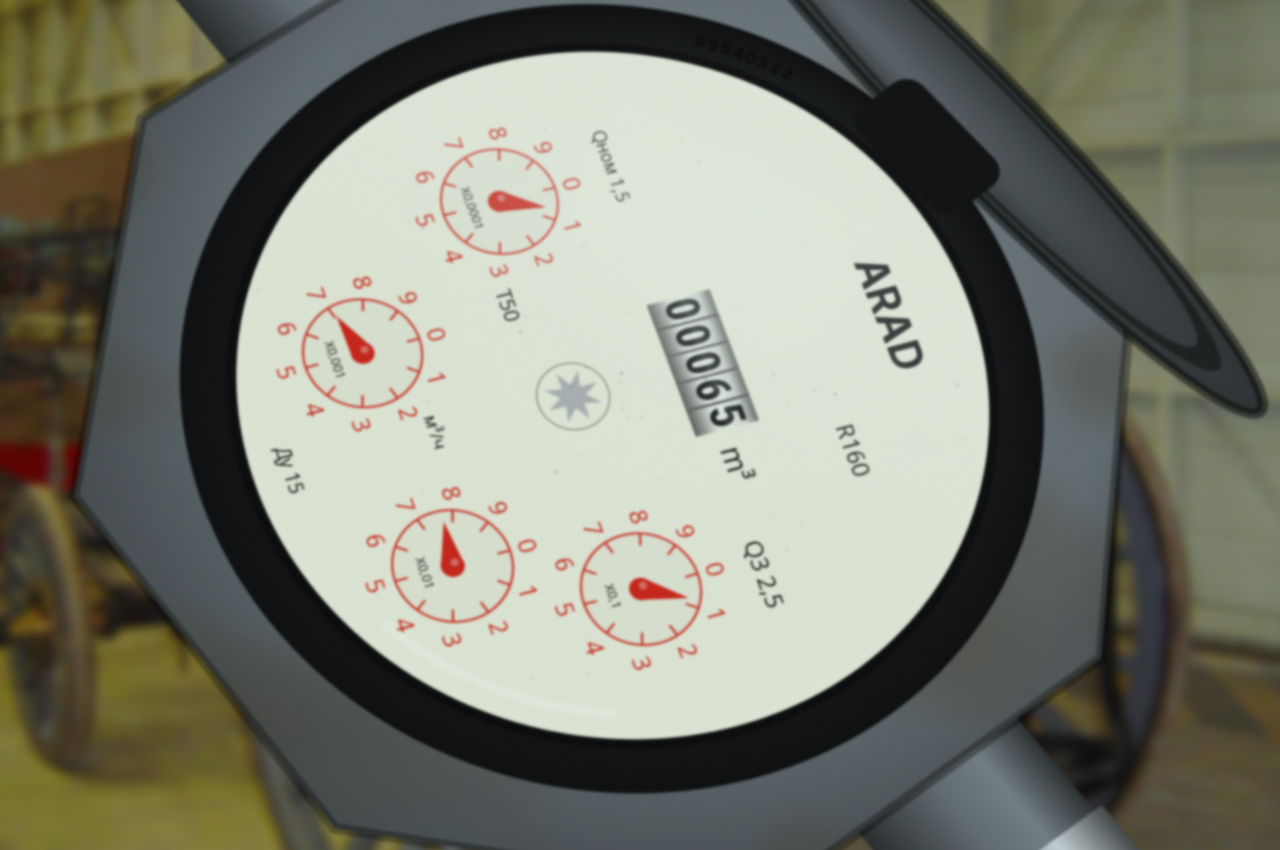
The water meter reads 65.0770 m³
